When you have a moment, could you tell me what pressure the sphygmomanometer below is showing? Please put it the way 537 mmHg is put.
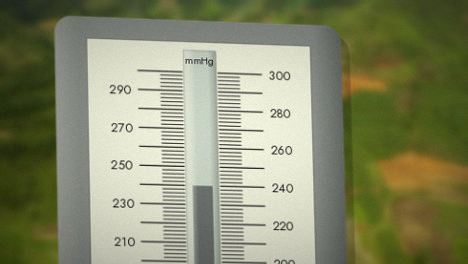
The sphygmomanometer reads 240 mmHg
